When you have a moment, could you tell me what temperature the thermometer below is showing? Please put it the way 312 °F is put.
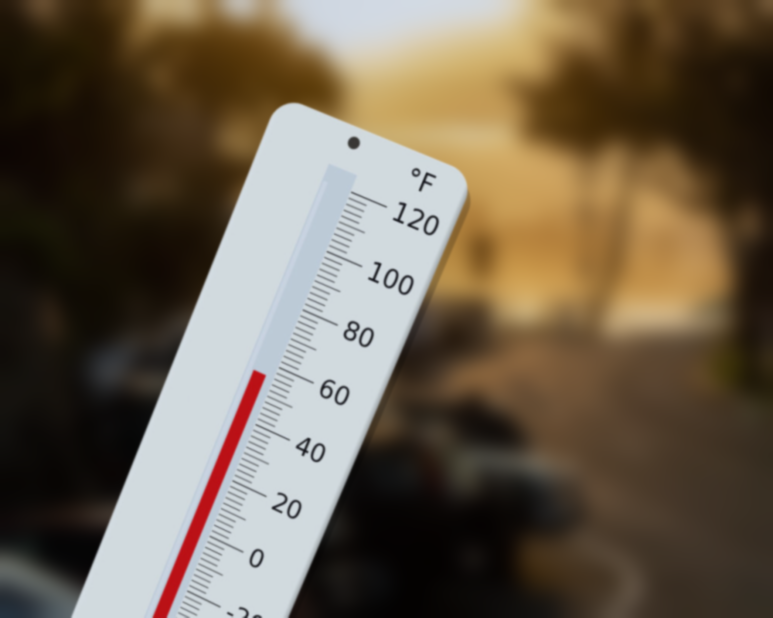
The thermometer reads 56 °F
